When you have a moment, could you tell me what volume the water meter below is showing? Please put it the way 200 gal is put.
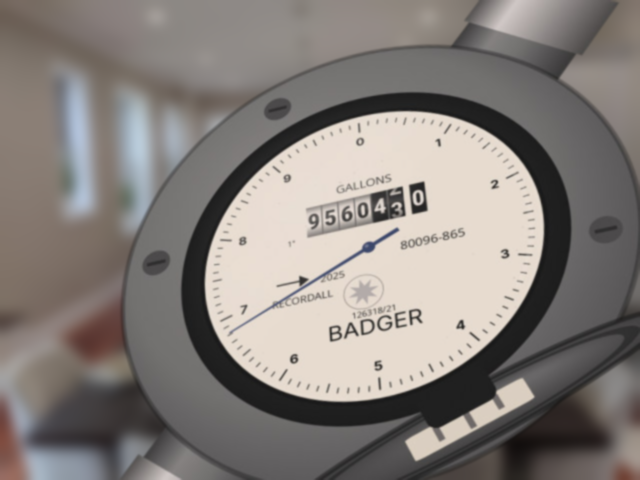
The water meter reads 9560426.8 gal
